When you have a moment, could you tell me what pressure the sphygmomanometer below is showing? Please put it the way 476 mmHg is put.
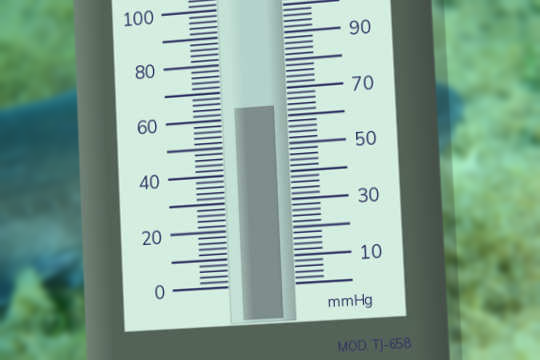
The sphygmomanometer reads 64 mmHg
